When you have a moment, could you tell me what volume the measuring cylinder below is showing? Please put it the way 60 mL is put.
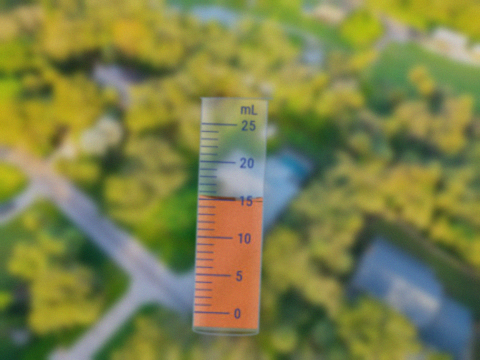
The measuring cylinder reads 15 mL
